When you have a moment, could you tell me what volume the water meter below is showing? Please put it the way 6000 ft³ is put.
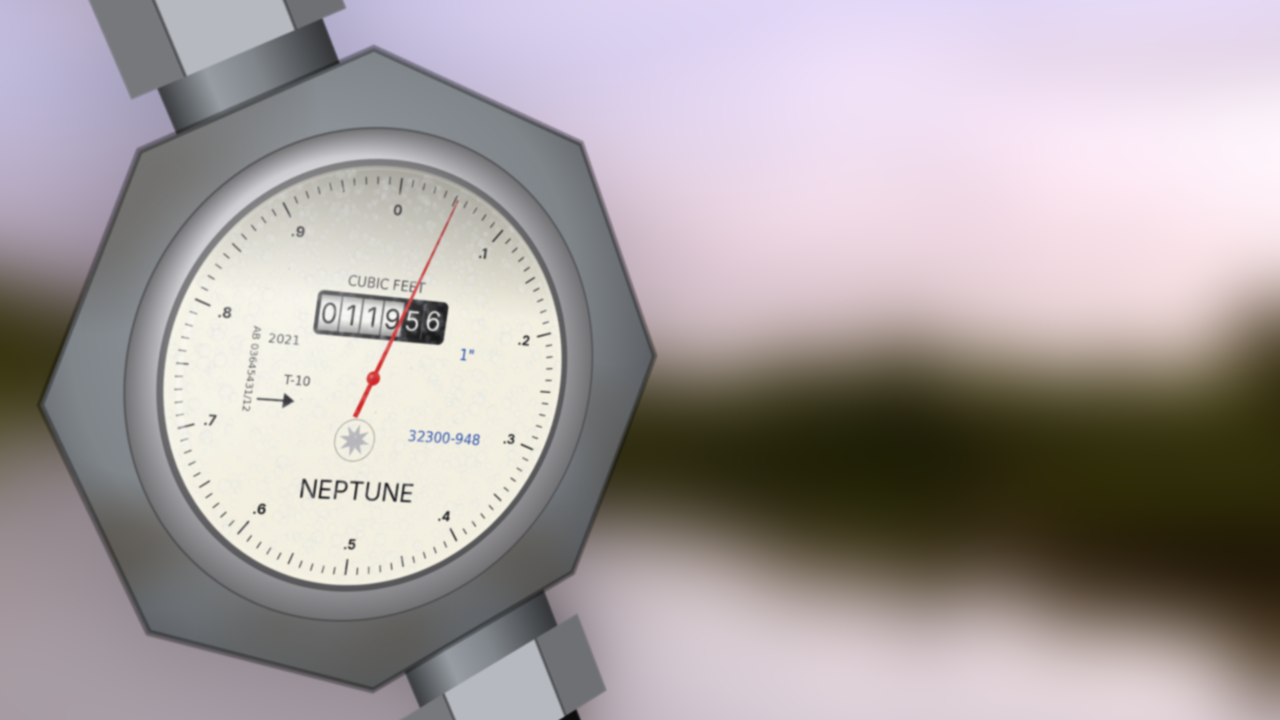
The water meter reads 11956.05 ft³
